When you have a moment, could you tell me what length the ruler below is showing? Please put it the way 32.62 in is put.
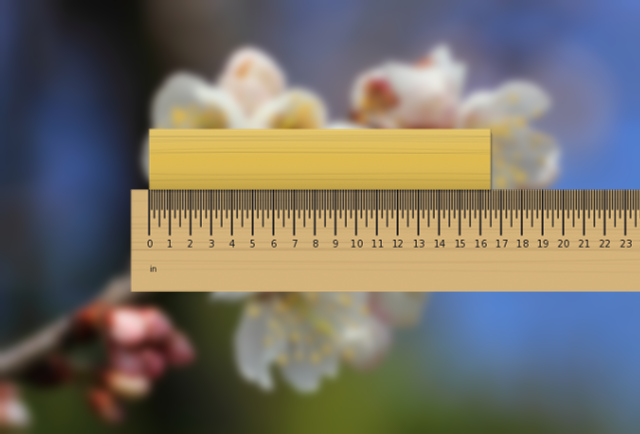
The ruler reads 16.5 in
